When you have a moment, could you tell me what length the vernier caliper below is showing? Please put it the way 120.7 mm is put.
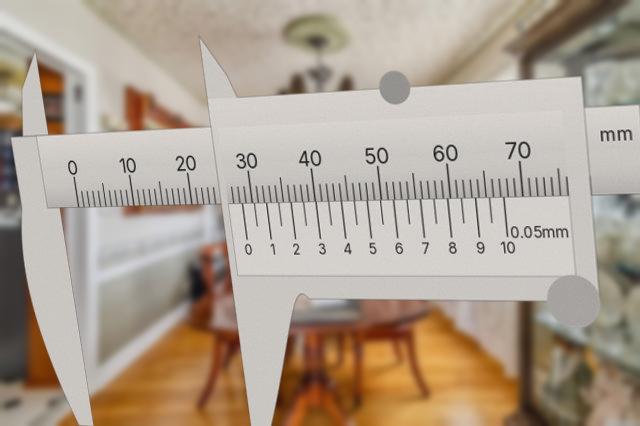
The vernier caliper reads 28.4 mm
